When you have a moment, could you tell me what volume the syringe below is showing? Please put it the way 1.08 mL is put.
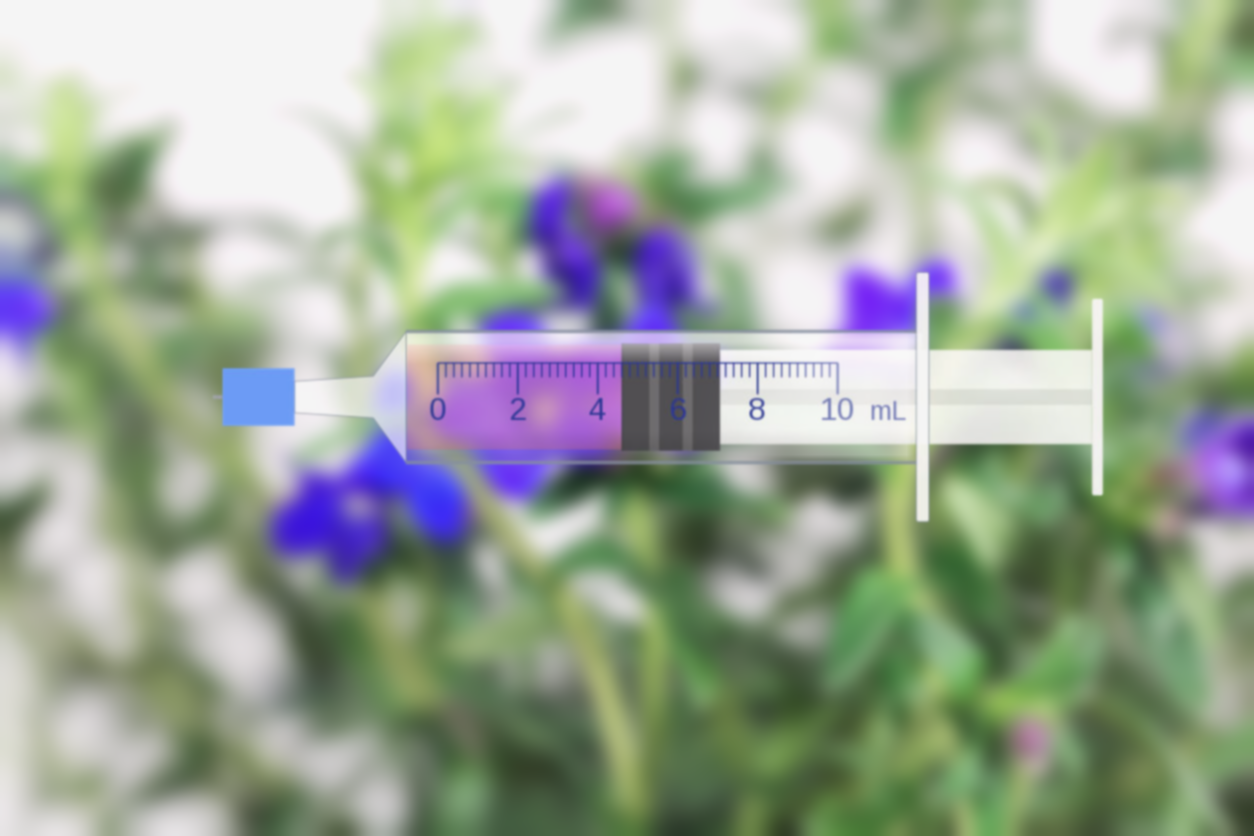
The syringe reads 4.6 mL
